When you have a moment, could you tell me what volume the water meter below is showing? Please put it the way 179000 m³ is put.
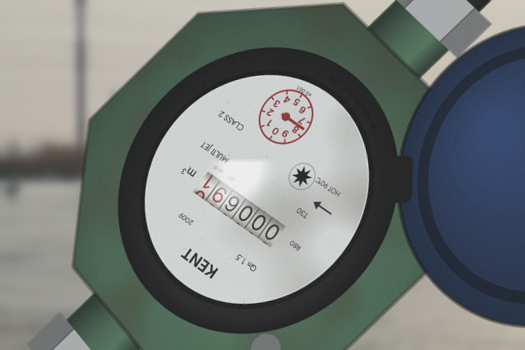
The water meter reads 6.907 m³
